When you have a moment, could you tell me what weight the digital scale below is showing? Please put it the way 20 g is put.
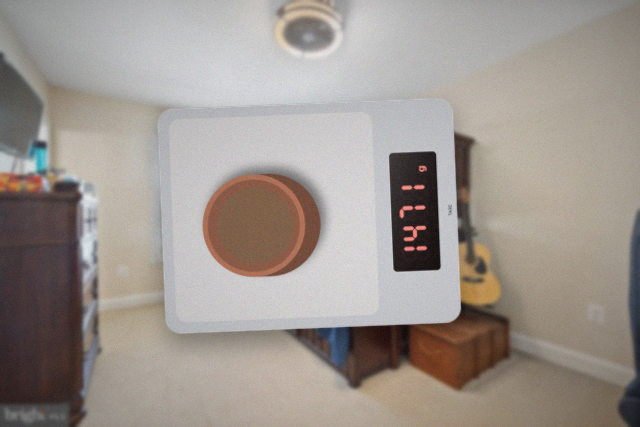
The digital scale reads 1471 g
